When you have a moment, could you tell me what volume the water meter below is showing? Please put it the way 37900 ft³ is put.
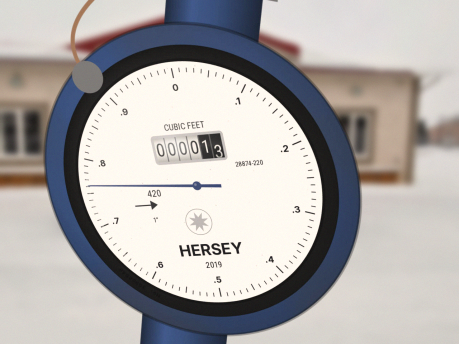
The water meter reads 12.76 ft³
